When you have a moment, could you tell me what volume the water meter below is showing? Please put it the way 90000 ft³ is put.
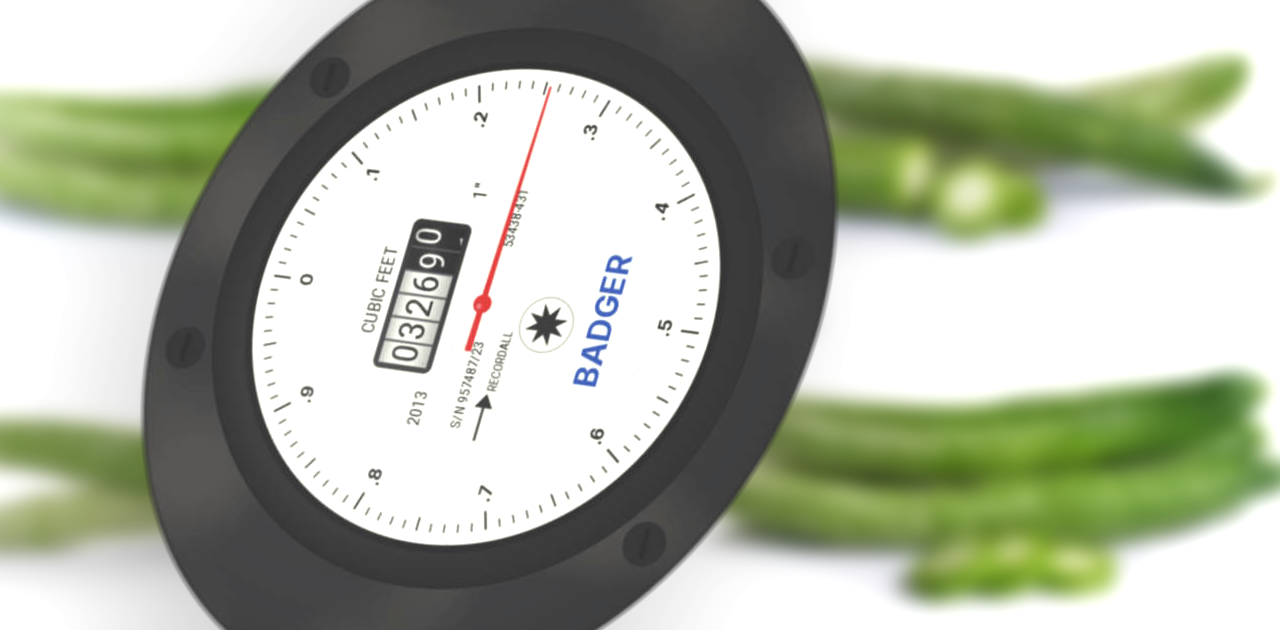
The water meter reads 32690.25 ft³
